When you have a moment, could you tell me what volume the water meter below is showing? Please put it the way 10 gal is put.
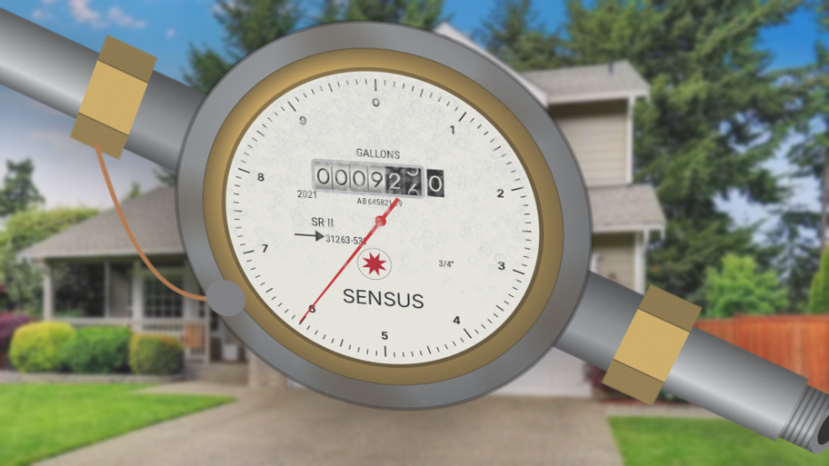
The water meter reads 9256.0 gal
